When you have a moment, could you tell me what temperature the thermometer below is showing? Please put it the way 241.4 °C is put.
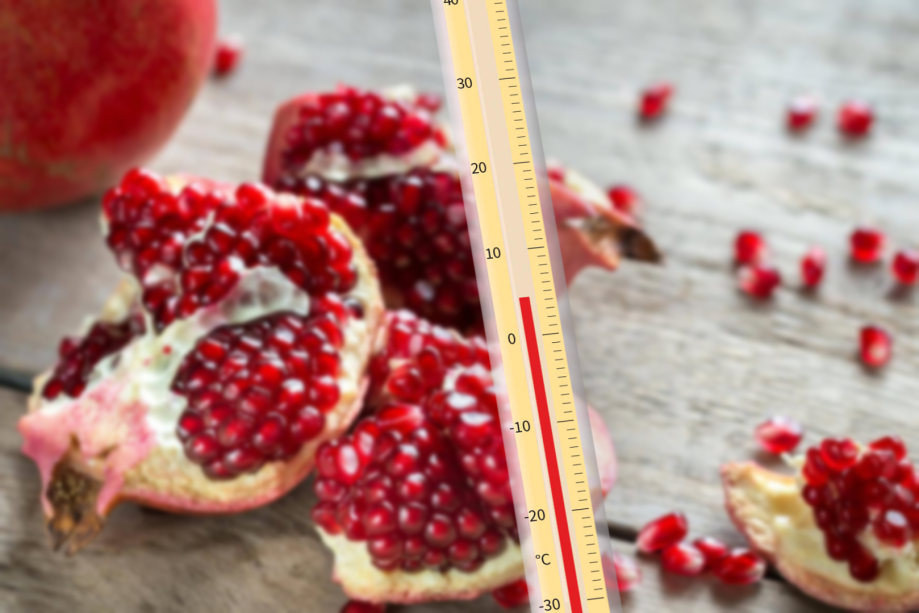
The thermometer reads 4.5 °C
